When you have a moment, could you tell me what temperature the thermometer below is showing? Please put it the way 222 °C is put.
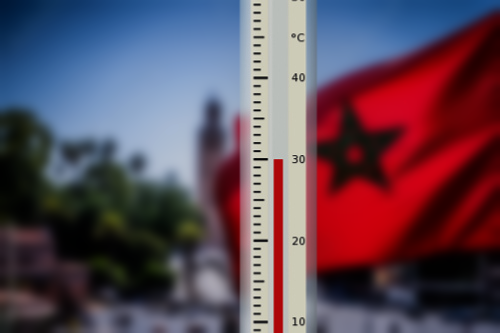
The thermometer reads 30 °C
